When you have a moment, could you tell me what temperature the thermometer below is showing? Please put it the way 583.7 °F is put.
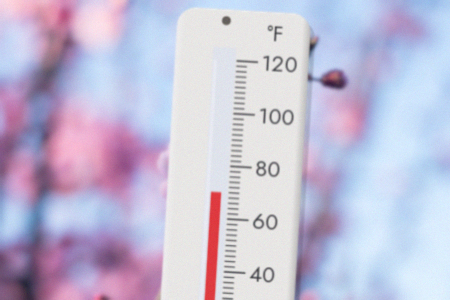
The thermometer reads 70 °F
